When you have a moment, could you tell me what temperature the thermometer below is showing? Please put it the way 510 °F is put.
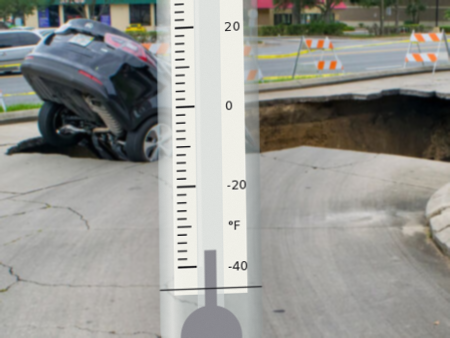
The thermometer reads -36 °F
